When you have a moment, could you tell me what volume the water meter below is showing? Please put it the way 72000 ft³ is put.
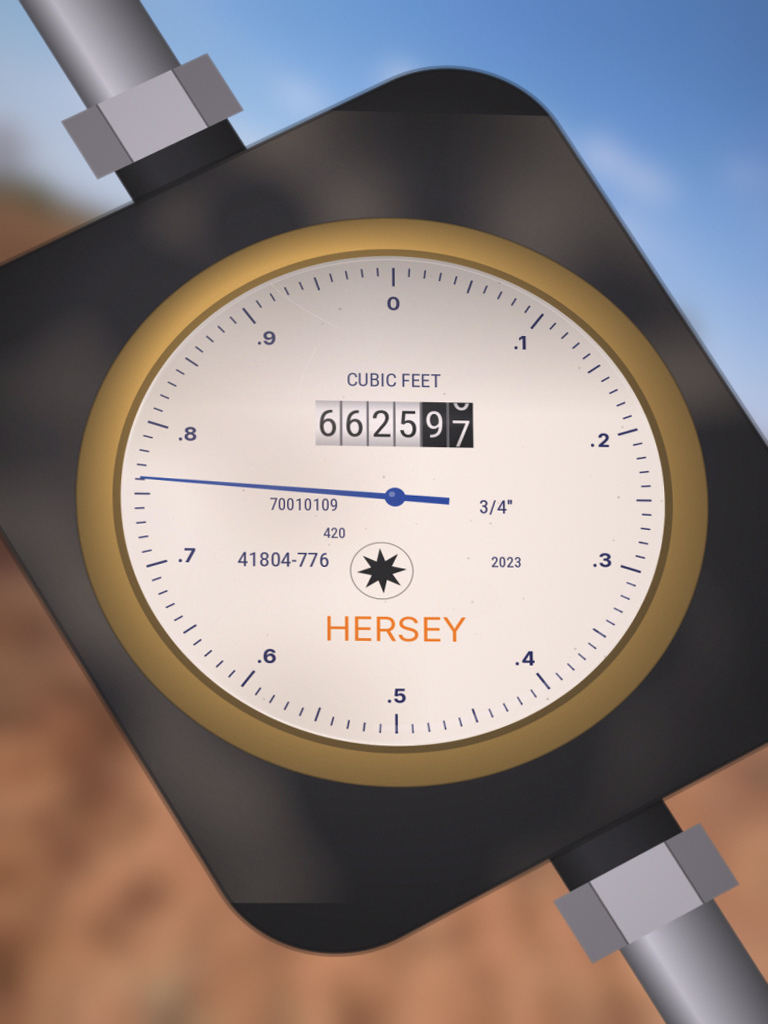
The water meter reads 662596.76 ft³
